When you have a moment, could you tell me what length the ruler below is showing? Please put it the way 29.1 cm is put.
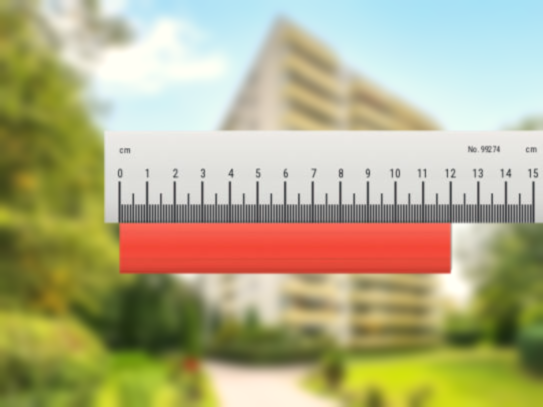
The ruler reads 12 cm
